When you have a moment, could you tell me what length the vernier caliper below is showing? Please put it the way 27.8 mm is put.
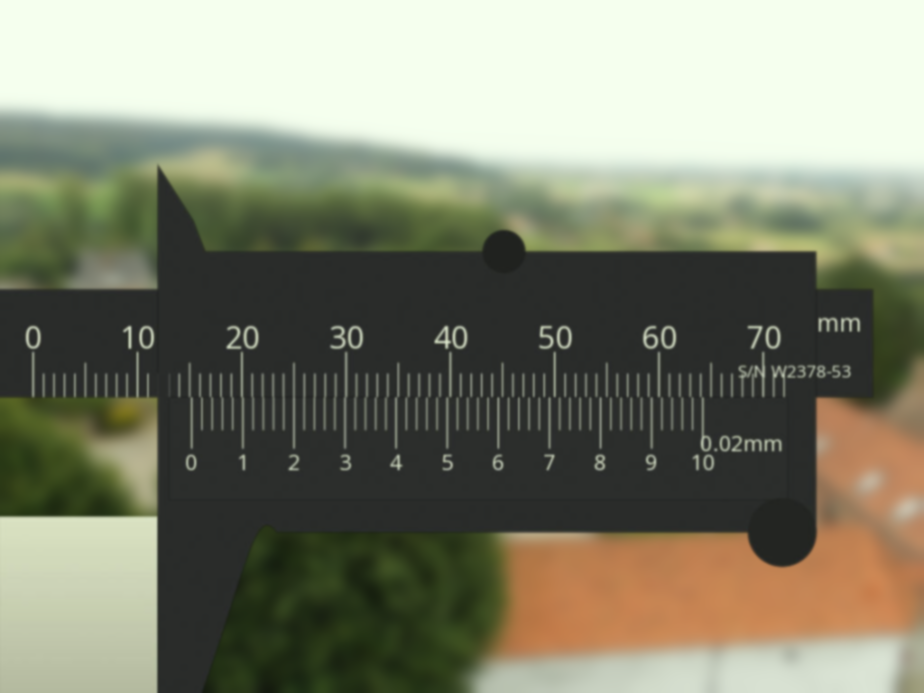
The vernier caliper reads 15.2 mm
